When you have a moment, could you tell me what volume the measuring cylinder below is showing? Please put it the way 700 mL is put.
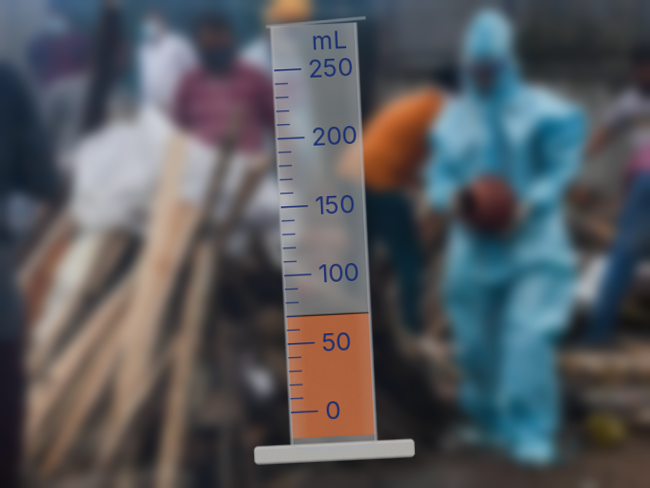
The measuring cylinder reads 70 mL
